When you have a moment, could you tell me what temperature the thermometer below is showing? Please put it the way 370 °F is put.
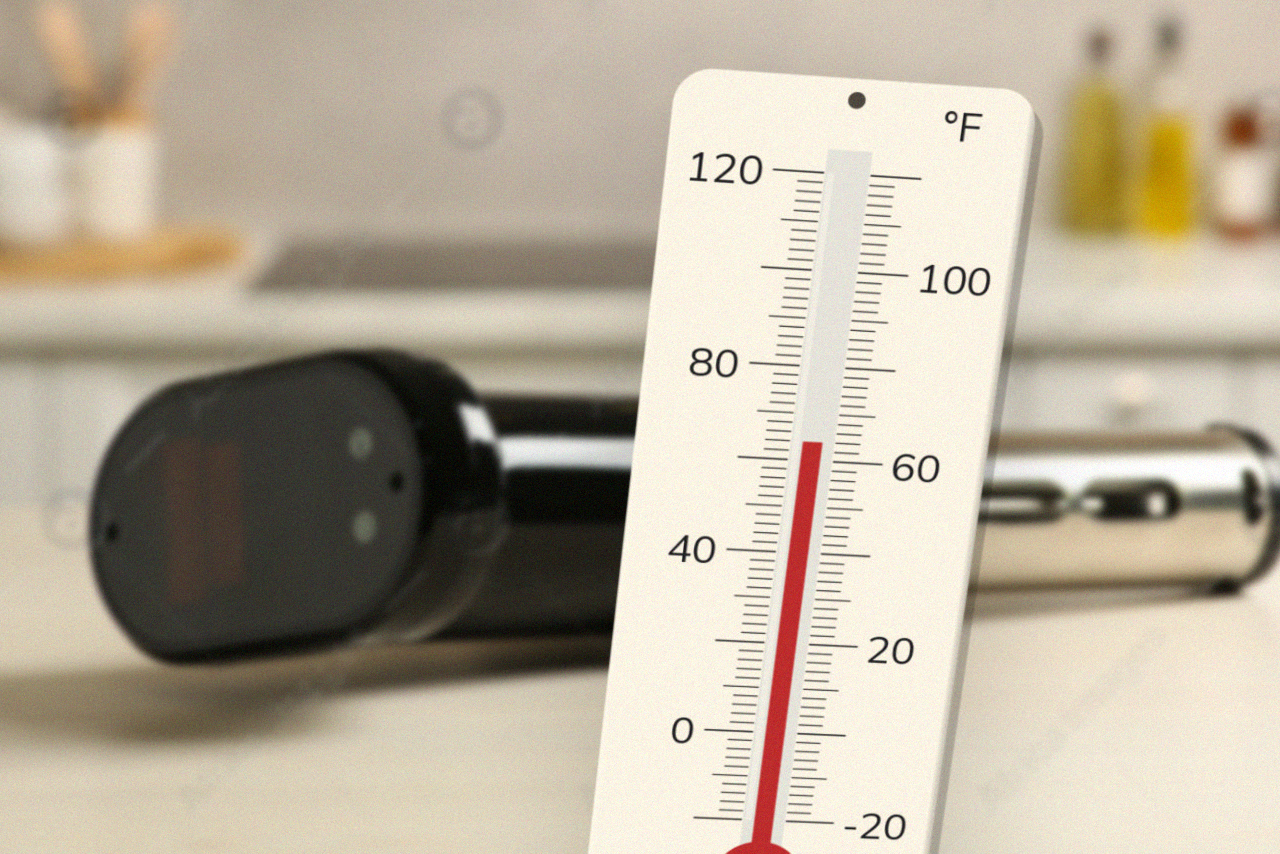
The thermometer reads 64 °F
